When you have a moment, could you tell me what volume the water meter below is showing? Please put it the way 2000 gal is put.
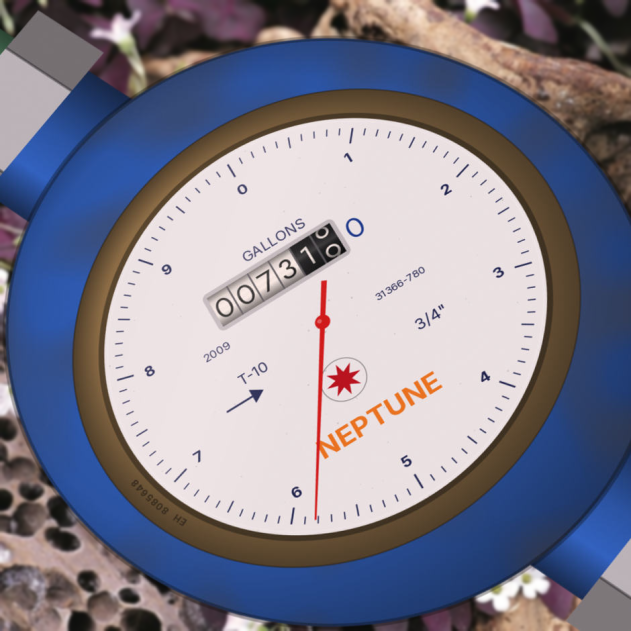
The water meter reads 73185.8 gal
